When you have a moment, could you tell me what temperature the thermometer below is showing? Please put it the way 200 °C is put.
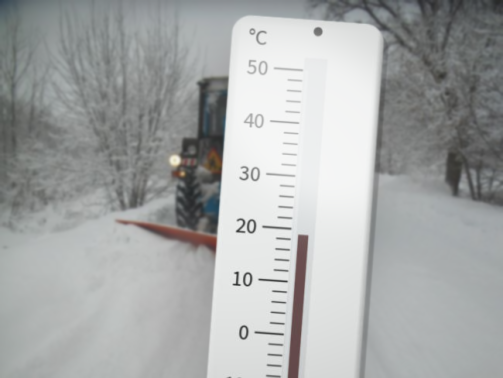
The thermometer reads 19 °C
